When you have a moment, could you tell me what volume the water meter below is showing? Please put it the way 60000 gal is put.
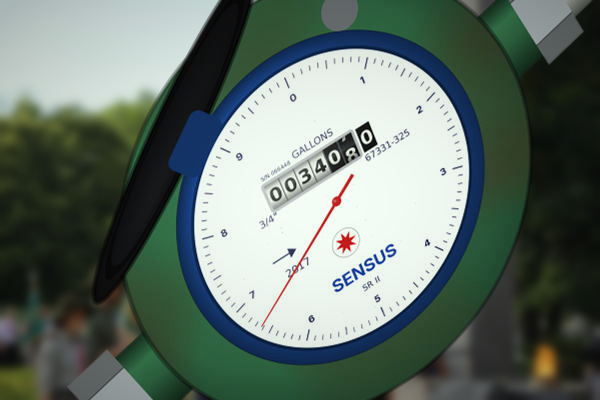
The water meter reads 34076.6 gal
